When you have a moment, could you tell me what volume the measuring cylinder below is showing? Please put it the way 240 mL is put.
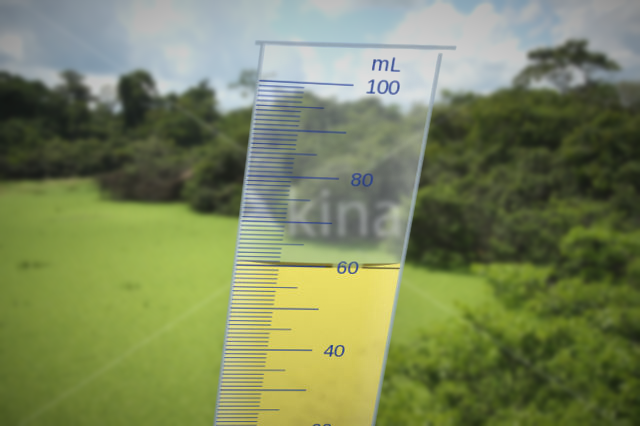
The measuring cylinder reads 60 mL
